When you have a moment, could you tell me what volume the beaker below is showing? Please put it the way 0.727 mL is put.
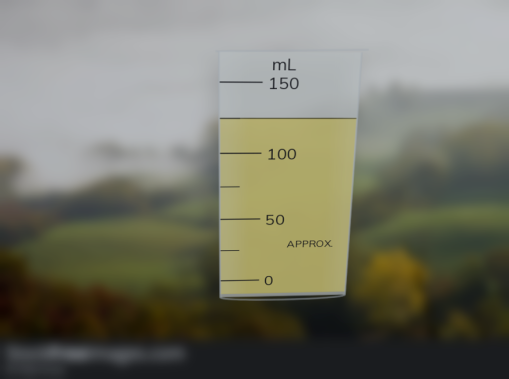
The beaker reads 125 mL
